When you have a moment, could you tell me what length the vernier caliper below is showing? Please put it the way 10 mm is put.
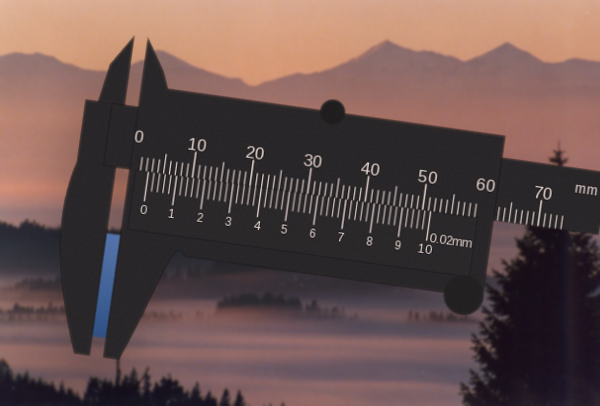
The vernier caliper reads 2.4 mm
